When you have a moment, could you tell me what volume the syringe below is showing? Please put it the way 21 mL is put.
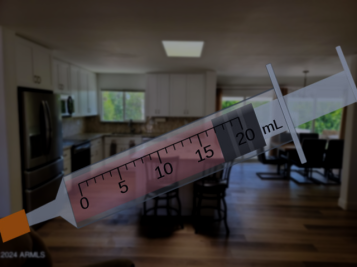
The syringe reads 17 mL
